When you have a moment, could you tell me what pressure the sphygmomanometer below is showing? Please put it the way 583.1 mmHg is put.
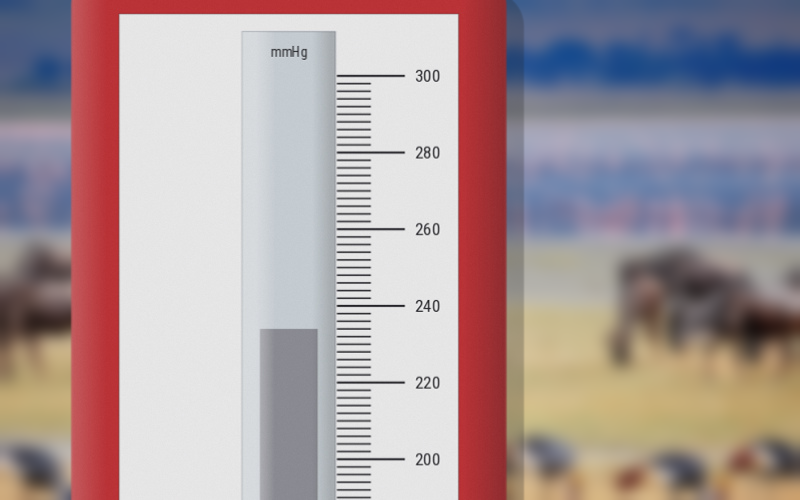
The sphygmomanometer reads 234 mmHg
